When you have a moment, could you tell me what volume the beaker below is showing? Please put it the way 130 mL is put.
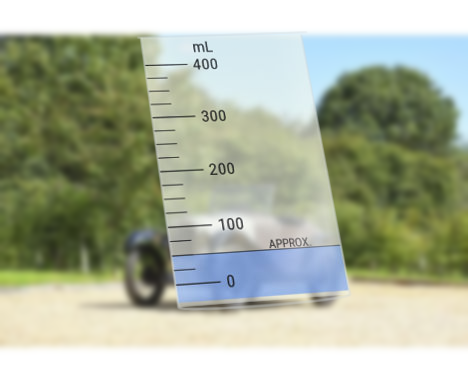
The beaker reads 50 mL
